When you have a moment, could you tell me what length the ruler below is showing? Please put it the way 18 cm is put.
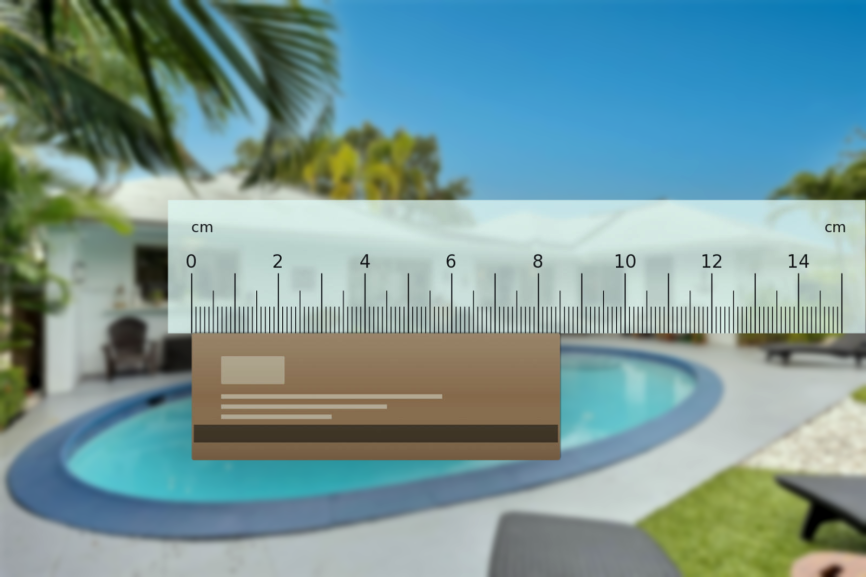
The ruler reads 8.5 cm
